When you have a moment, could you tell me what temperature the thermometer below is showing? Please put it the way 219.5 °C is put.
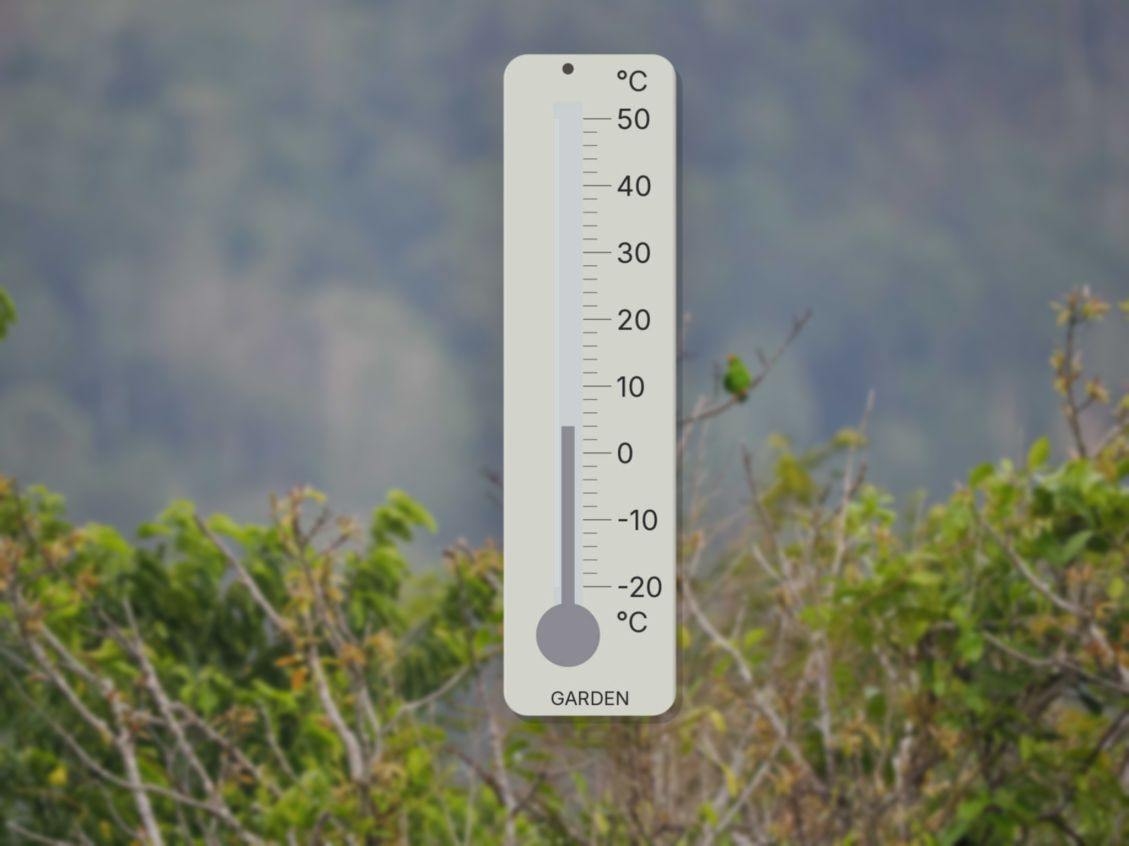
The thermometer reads 4 °C
